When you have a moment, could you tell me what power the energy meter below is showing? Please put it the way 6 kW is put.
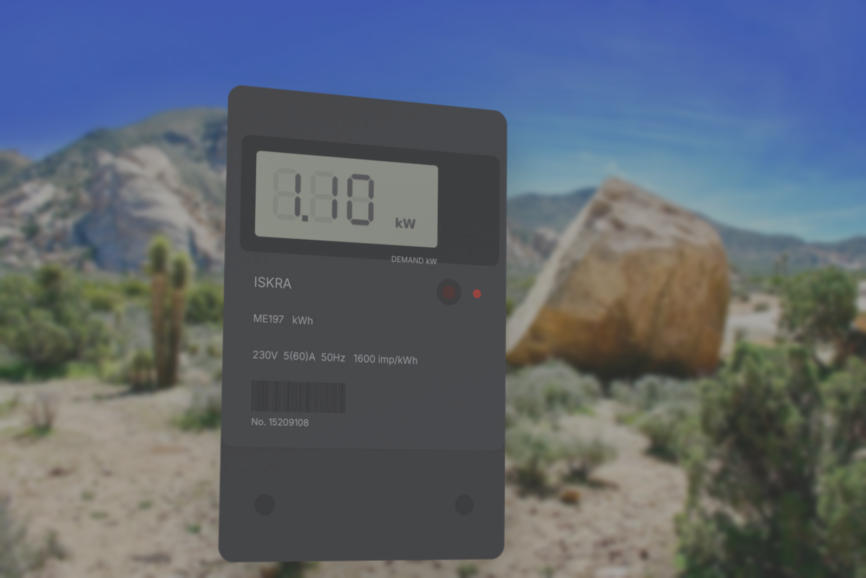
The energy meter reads 1.10 kW
